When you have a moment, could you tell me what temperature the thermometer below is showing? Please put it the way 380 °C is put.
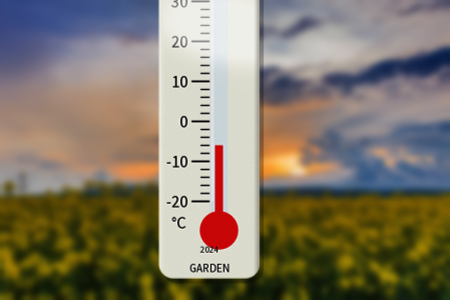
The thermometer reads -6 °C
